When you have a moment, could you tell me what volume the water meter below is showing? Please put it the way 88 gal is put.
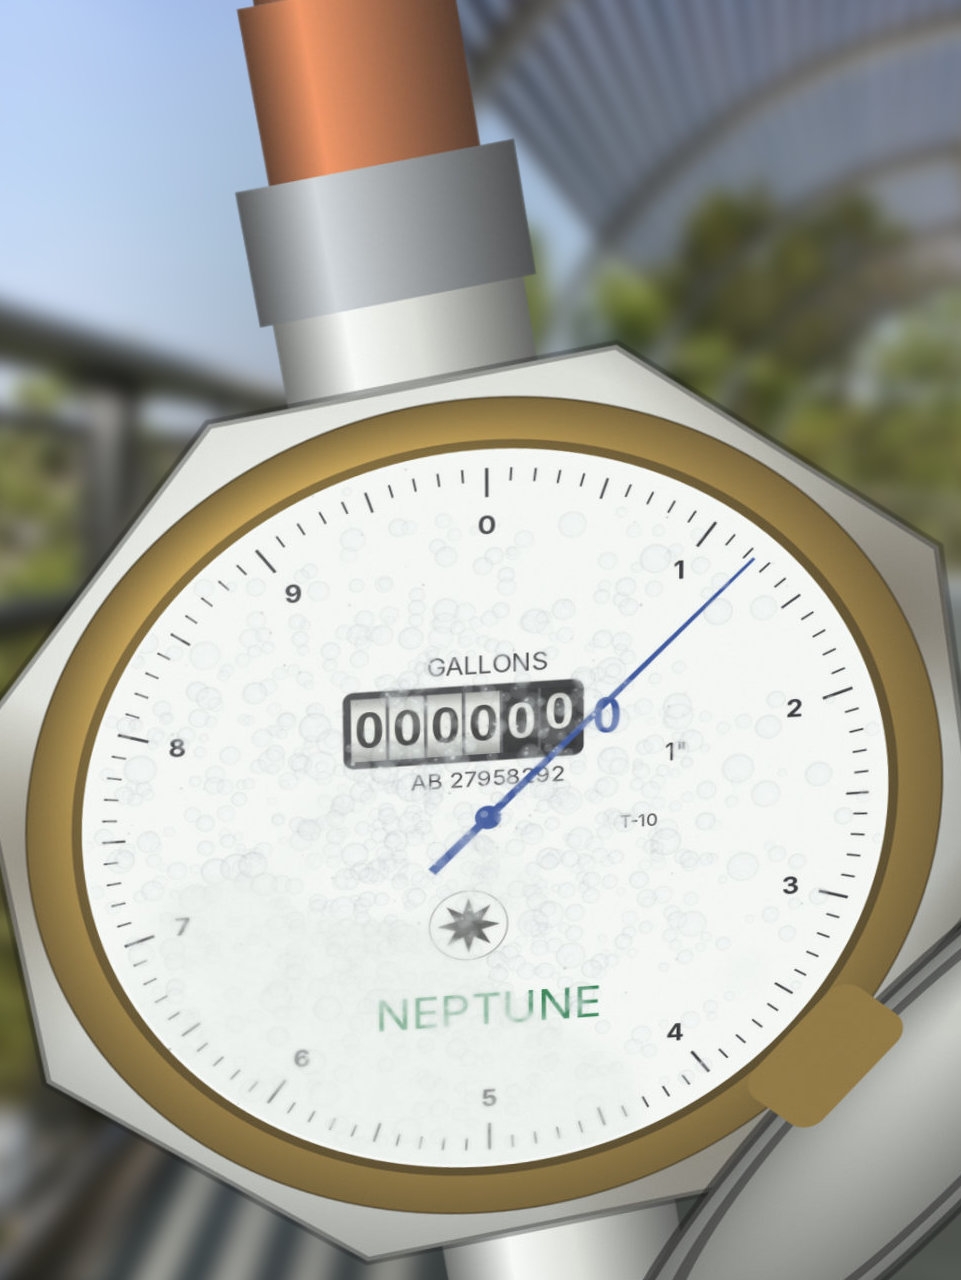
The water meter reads 1.2 gal
